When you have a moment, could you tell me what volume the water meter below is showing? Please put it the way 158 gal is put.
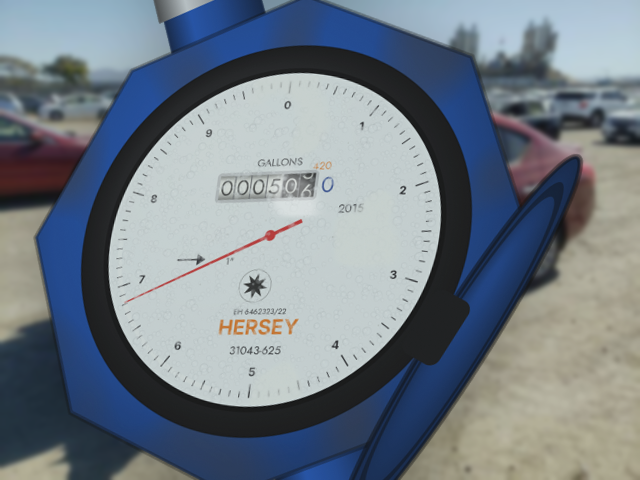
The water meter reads 5056.8 gal
